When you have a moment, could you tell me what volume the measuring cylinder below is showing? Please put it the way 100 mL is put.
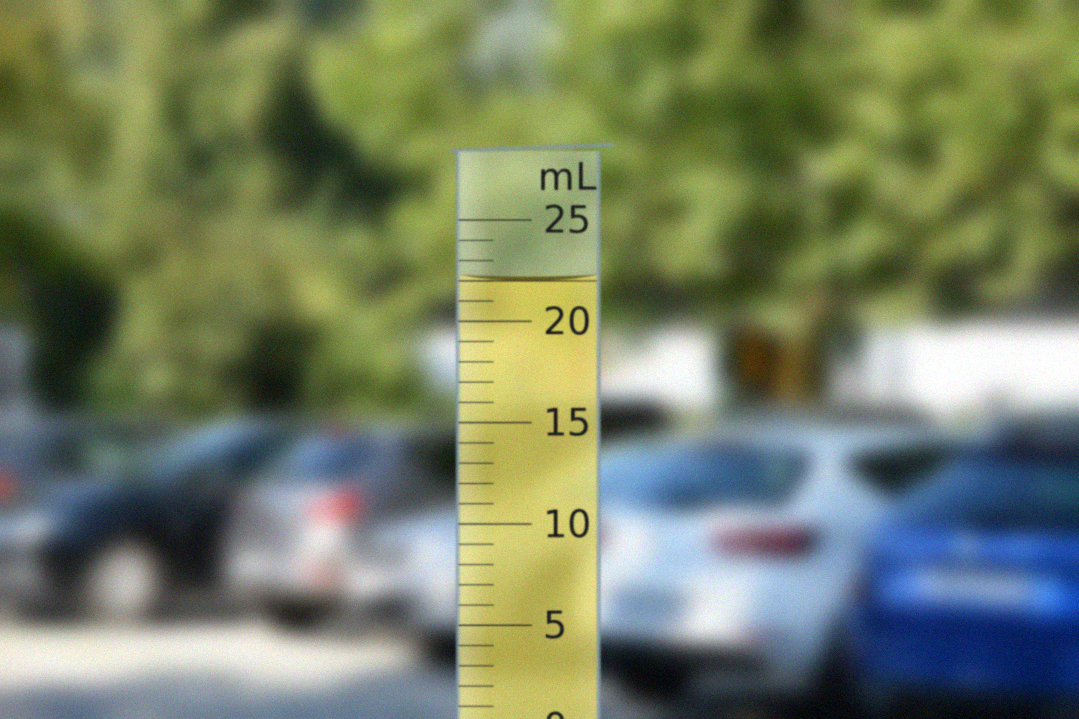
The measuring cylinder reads 22 mL
